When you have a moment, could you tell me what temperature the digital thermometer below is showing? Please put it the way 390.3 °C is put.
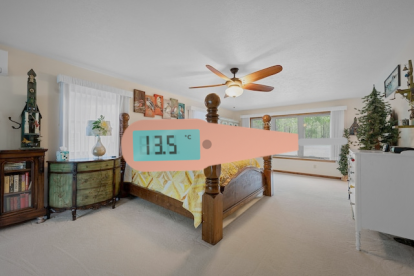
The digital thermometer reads 13.5 °C
